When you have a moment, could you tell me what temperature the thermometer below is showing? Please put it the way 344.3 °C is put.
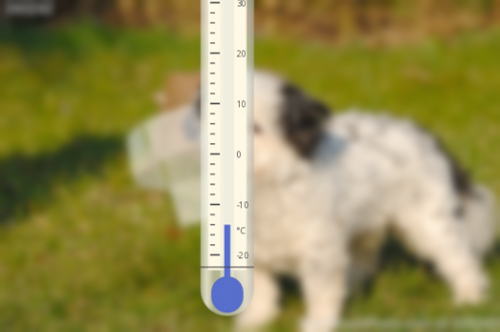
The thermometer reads -14 °C
